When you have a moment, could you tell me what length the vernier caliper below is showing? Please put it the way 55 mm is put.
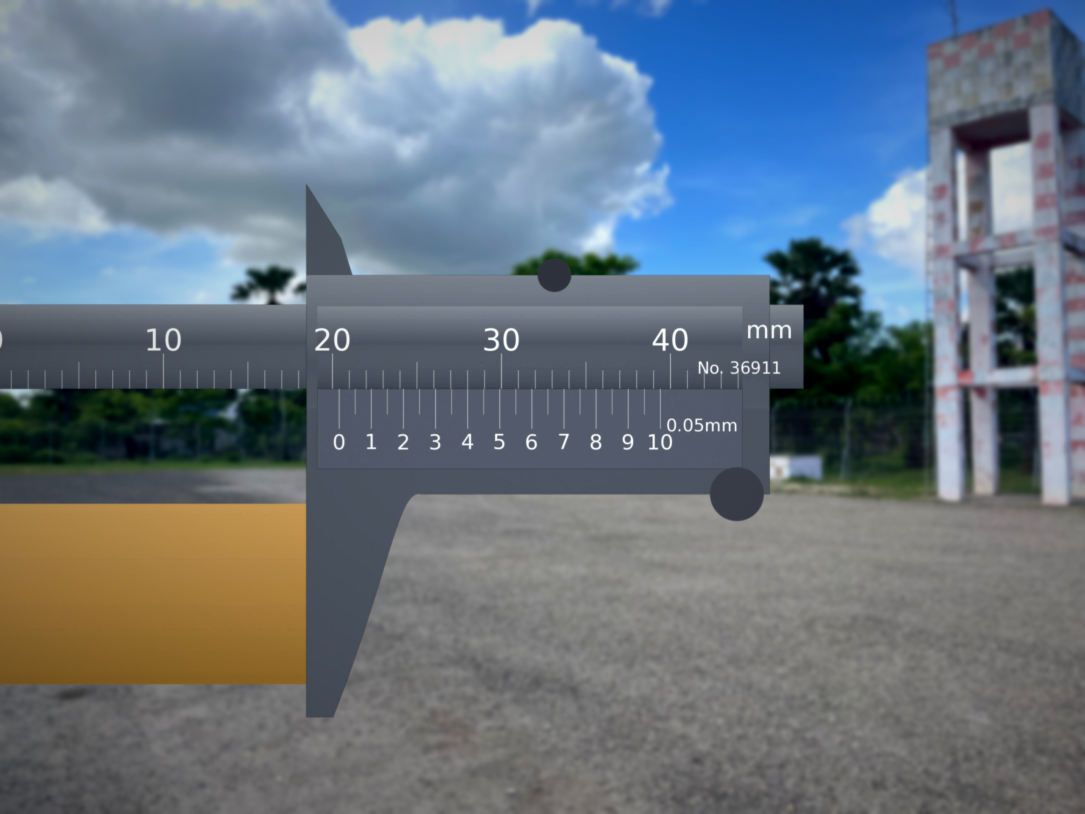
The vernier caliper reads 20.4 mm
